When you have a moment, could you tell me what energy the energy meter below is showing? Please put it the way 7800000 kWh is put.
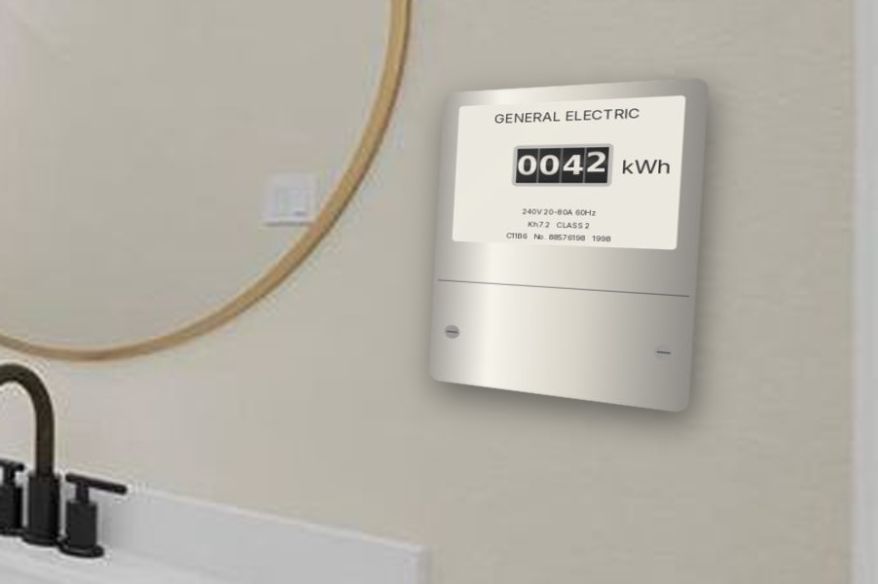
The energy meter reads 42 kWh
